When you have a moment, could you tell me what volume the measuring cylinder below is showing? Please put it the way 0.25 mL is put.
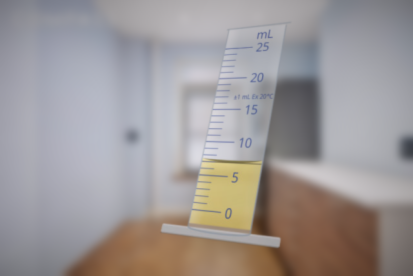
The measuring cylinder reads 7 mL
